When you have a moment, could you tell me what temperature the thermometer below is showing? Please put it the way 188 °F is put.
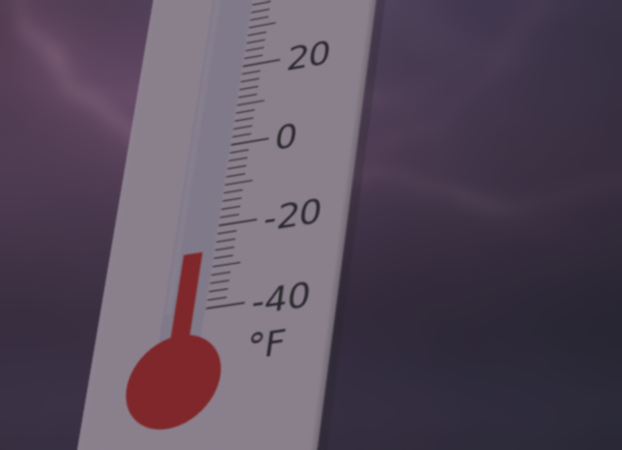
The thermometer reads -26 °F
